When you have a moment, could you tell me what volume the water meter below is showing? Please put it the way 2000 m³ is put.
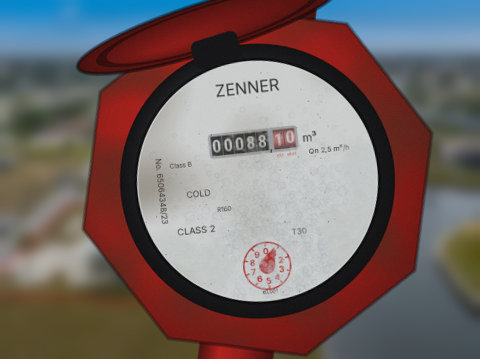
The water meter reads 88.100 m³
